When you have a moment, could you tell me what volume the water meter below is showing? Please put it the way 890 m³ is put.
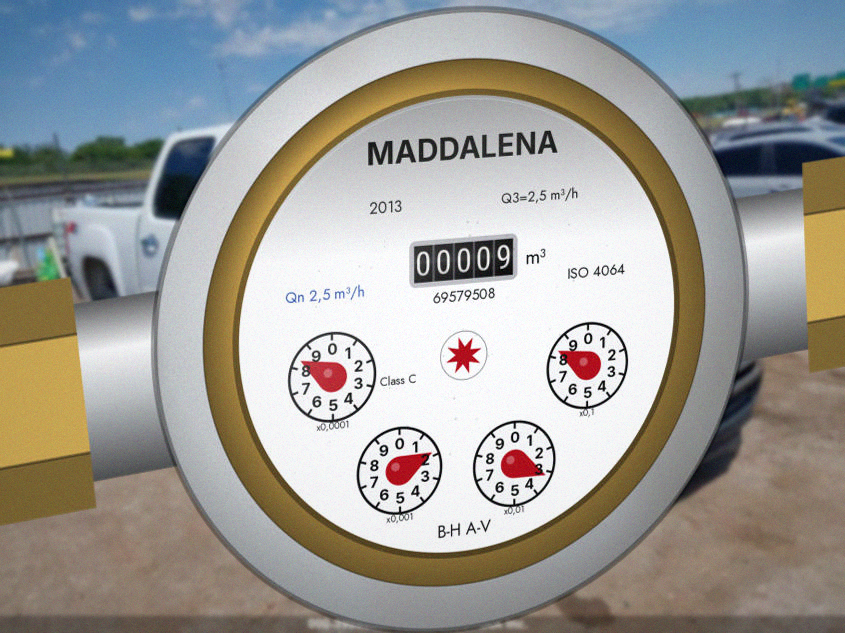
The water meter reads 9.8318 m³
